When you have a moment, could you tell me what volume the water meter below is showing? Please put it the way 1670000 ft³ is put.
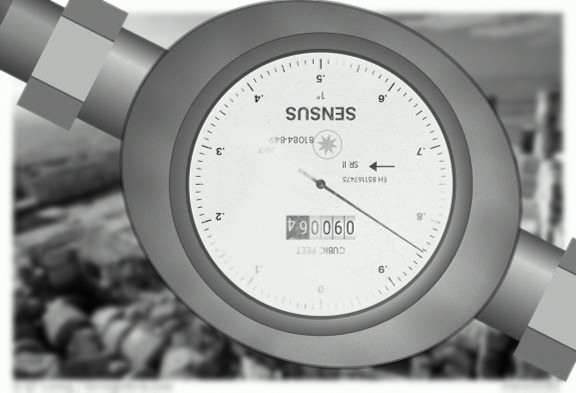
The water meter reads 90063.84 ft³
